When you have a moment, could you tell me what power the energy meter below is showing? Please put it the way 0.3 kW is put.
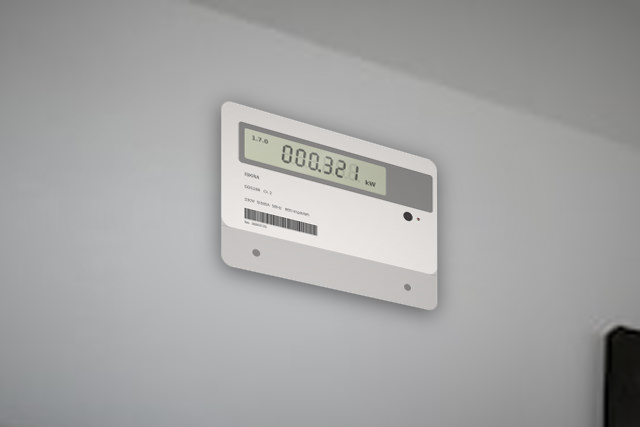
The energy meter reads 0.321 kW
